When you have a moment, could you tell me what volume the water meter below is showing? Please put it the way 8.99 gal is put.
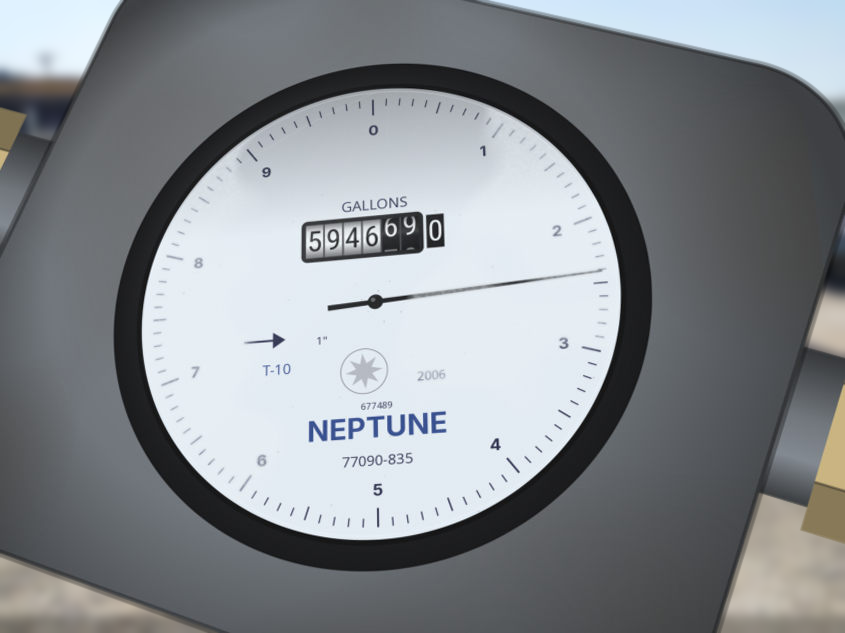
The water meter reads 5946692.4 gal
